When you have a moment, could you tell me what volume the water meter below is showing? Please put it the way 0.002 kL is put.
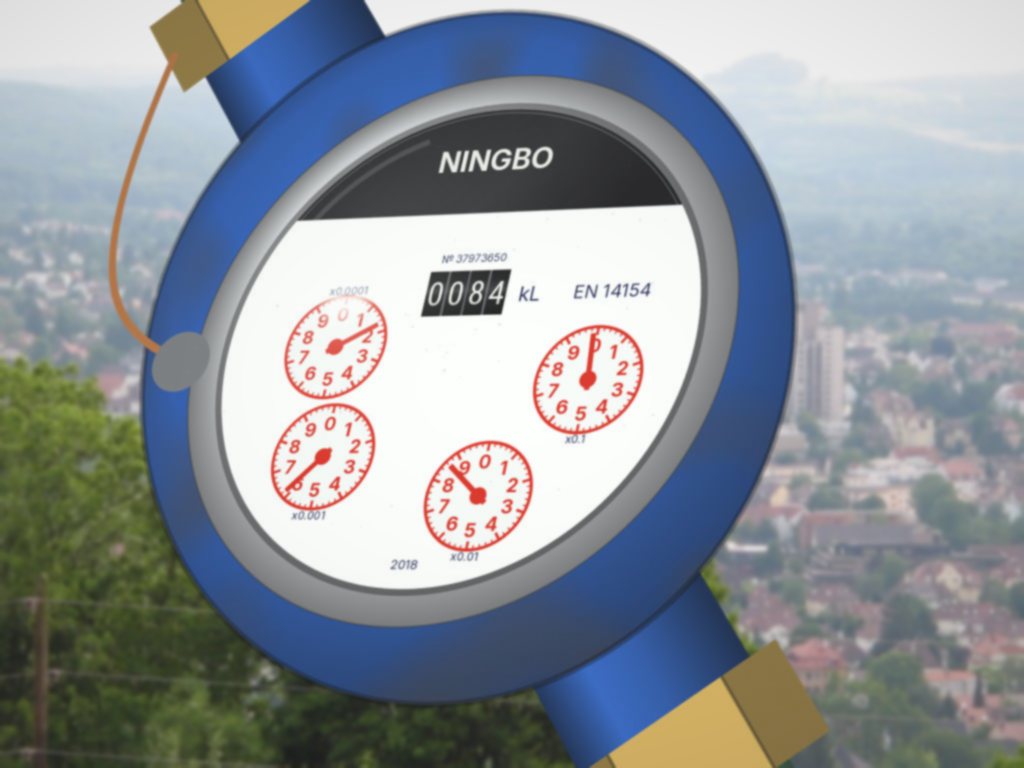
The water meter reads 83.9861 kL
